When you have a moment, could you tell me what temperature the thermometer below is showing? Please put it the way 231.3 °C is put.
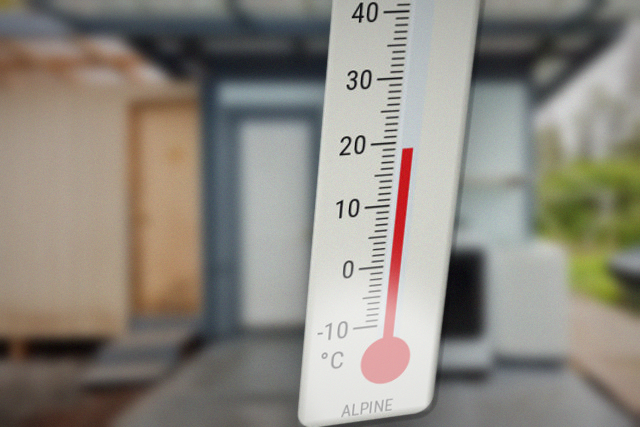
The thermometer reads 19 °C
